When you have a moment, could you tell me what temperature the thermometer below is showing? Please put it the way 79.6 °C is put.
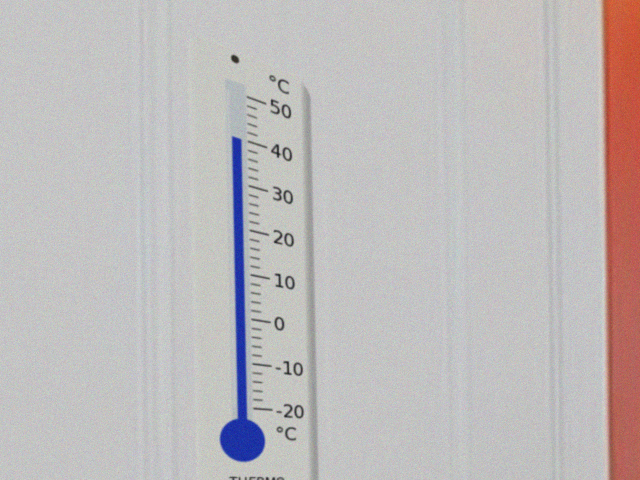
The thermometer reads 40 °C
